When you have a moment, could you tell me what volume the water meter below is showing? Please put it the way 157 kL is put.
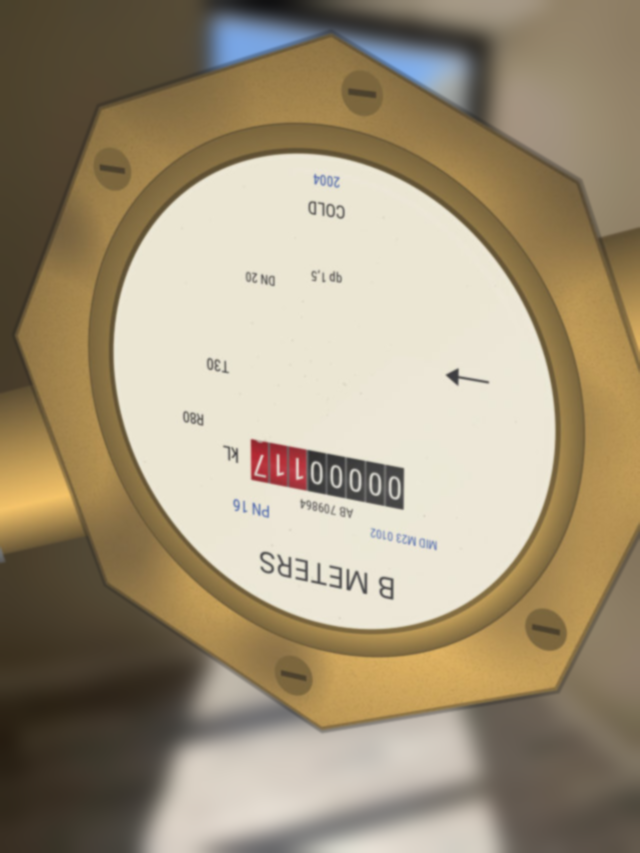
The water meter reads 0.117 kL
